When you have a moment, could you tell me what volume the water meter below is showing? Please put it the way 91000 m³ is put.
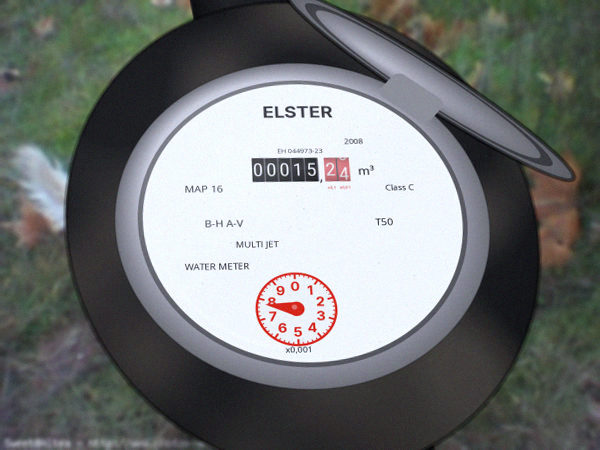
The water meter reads 15.237 m³
